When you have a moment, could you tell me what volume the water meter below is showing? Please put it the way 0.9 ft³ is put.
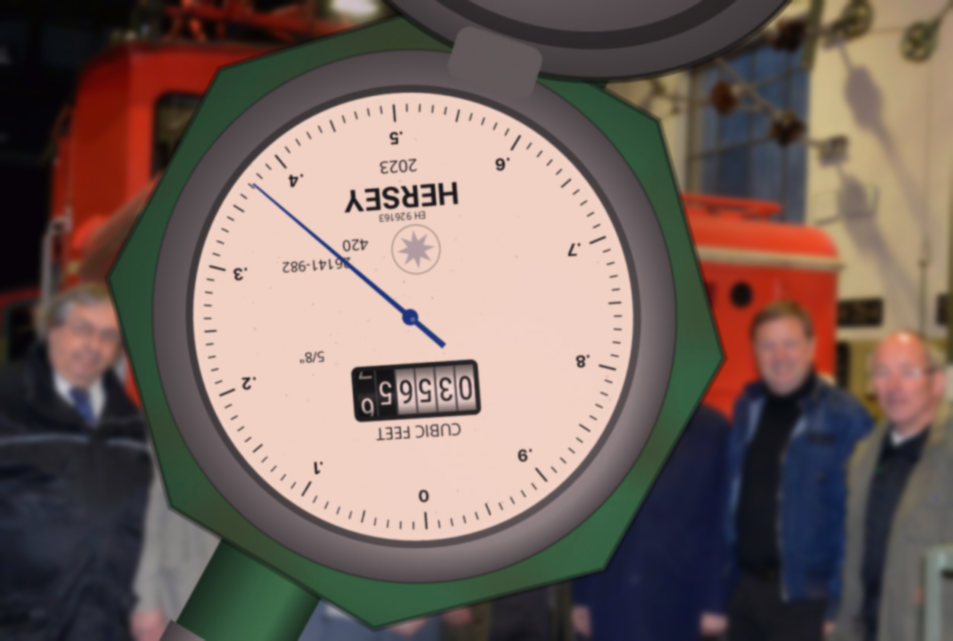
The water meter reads 35656.37 ft³
